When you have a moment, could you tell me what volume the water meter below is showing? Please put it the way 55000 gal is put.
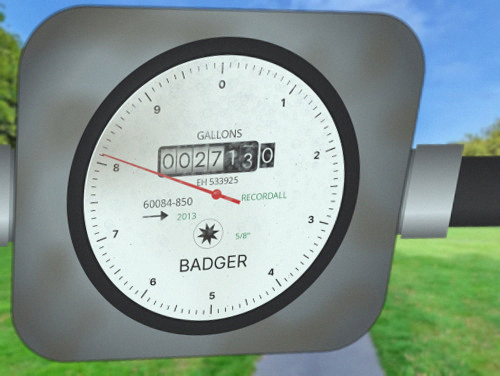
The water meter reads 27128.1 gal
